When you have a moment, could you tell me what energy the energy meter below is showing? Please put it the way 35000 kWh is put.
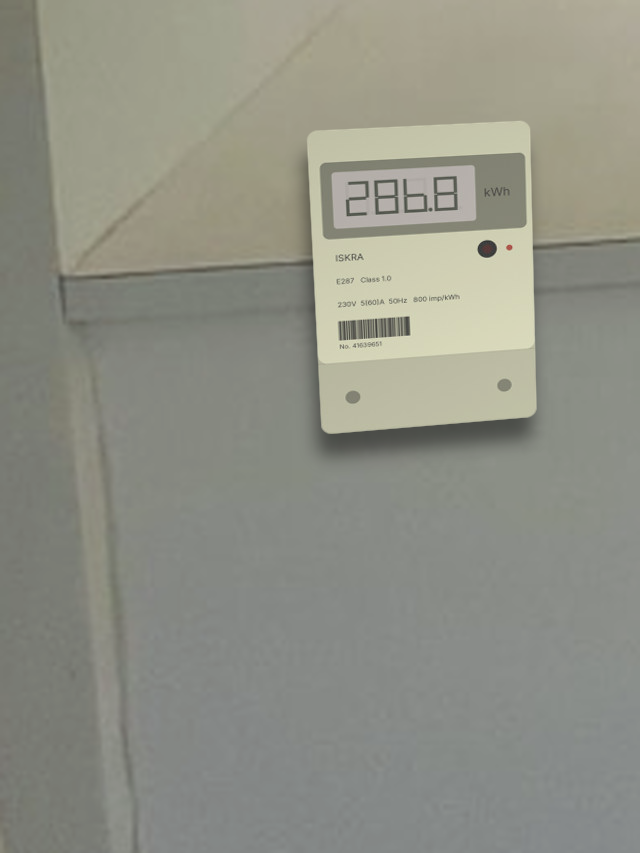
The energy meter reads 286.8 kWh
